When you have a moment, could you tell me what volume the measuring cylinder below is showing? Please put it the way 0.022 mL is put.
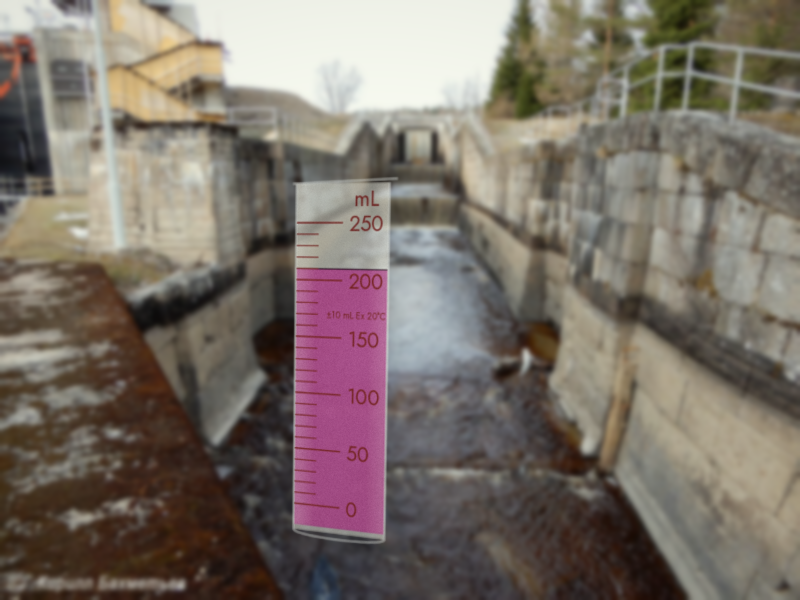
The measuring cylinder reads 210 mL
